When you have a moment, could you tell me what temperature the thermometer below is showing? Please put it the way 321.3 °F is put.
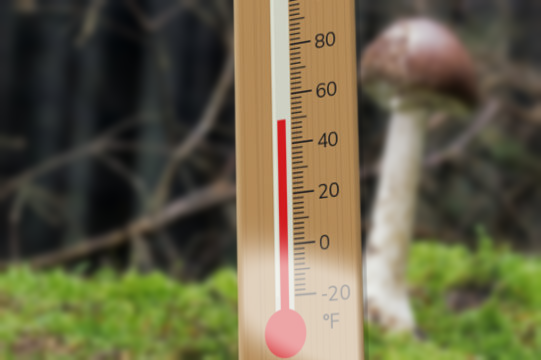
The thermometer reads 50 °F
